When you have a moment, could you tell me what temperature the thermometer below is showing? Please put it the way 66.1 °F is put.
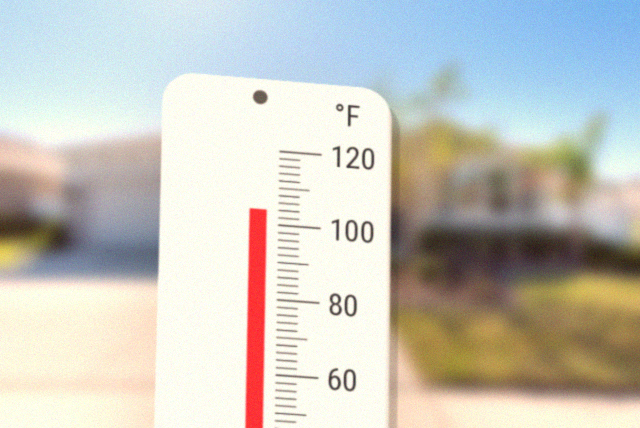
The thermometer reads 104 °F
